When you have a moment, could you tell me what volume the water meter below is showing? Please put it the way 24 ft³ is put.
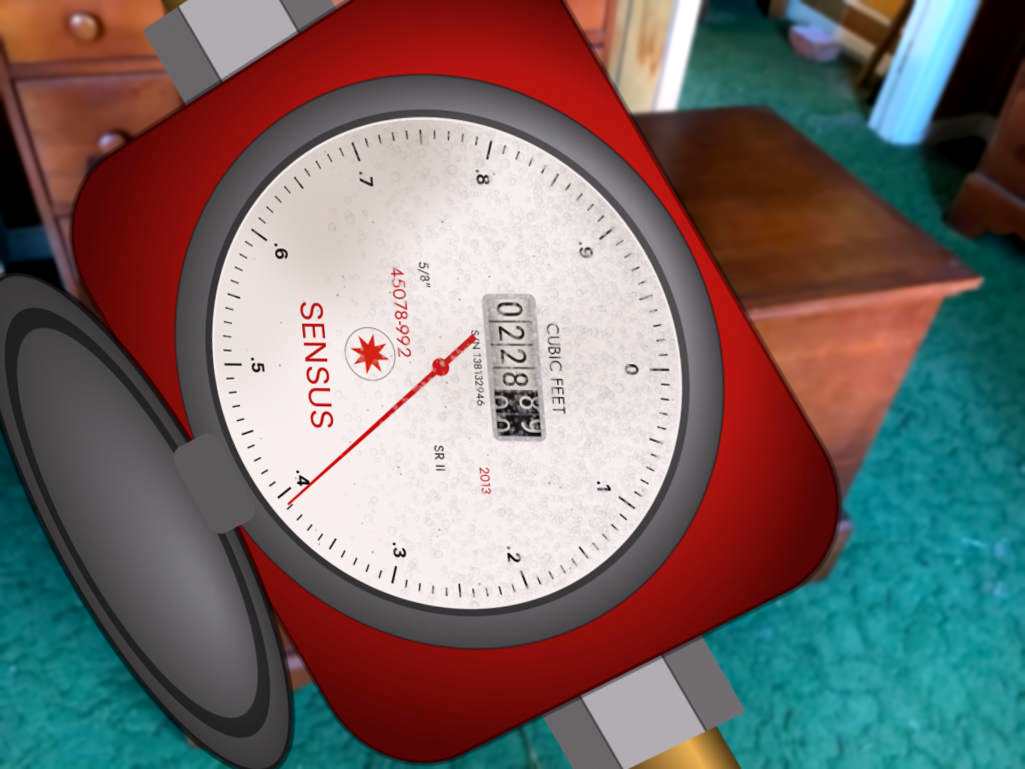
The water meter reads 22889.39 ft³
